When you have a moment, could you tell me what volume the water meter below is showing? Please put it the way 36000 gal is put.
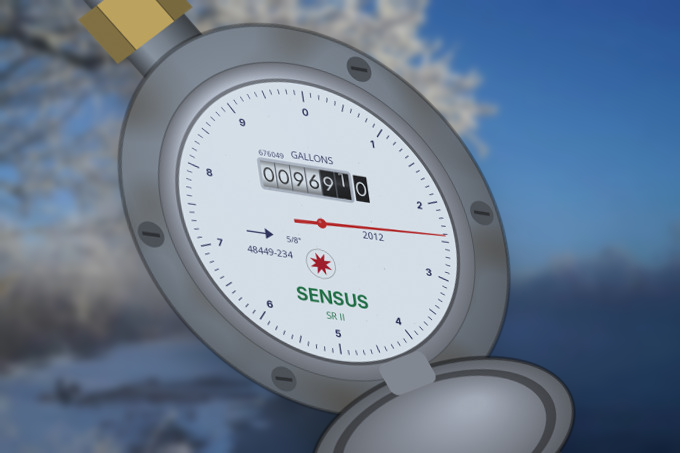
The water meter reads 96912.4 gal
